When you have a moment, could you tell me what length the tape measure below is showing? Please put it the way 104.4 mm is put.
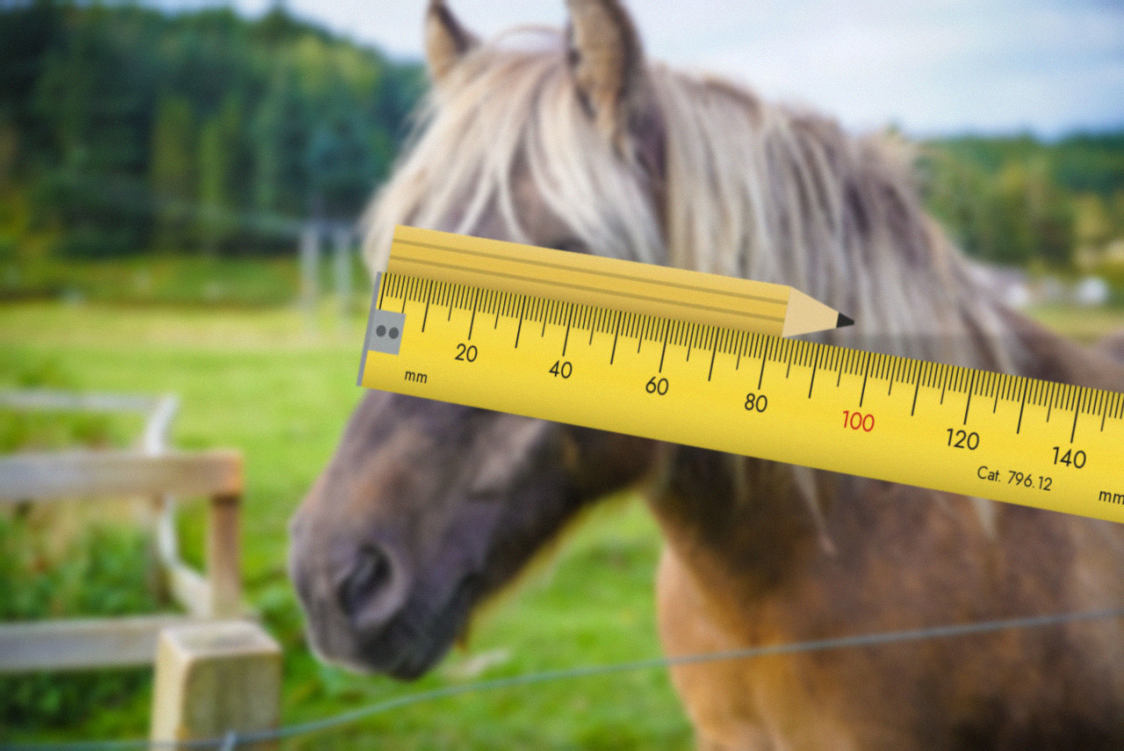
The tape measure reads 96 mm
